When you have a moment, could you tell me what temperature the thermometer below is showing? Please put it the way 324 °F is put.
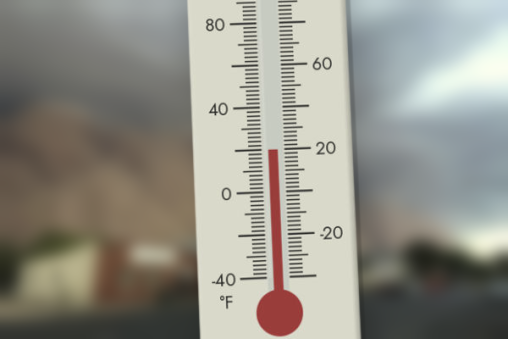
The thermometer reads 20 °F
